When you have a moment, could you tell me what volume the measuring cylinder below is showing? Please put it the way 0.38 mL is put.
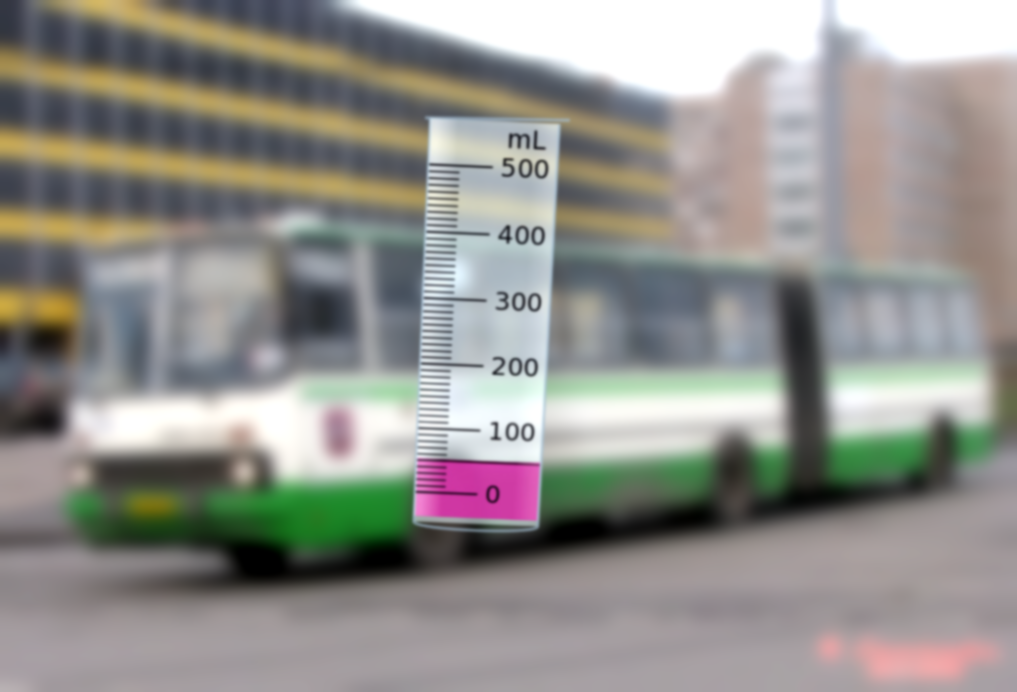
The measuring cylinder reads 50 mL
